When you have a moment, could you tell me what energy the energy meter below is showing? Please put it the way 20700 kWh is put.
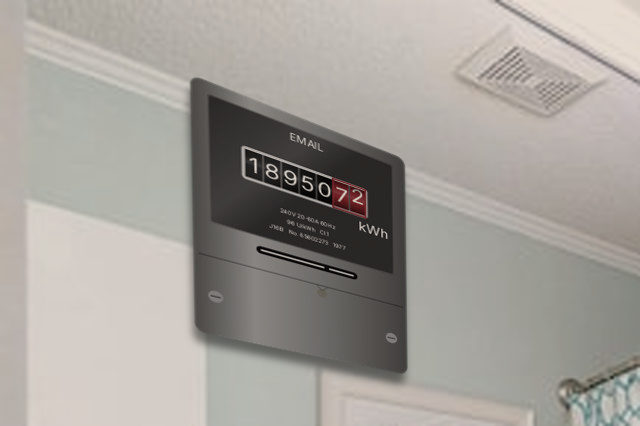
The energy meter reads 18950.72 kWh
